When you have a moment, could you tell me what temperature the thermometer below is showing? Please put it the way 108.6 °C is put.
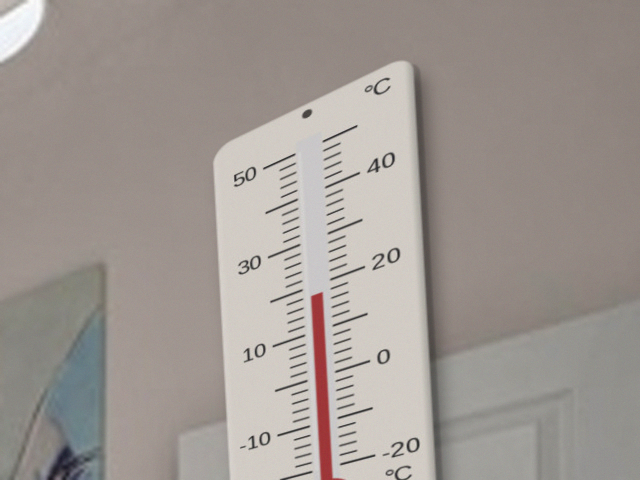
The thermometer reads 18 °C
